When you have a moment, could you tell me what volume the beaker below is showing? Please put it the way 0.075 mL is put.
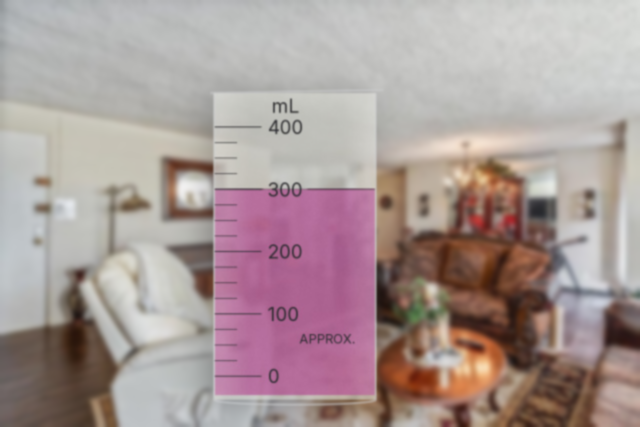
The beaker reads 300 mL
